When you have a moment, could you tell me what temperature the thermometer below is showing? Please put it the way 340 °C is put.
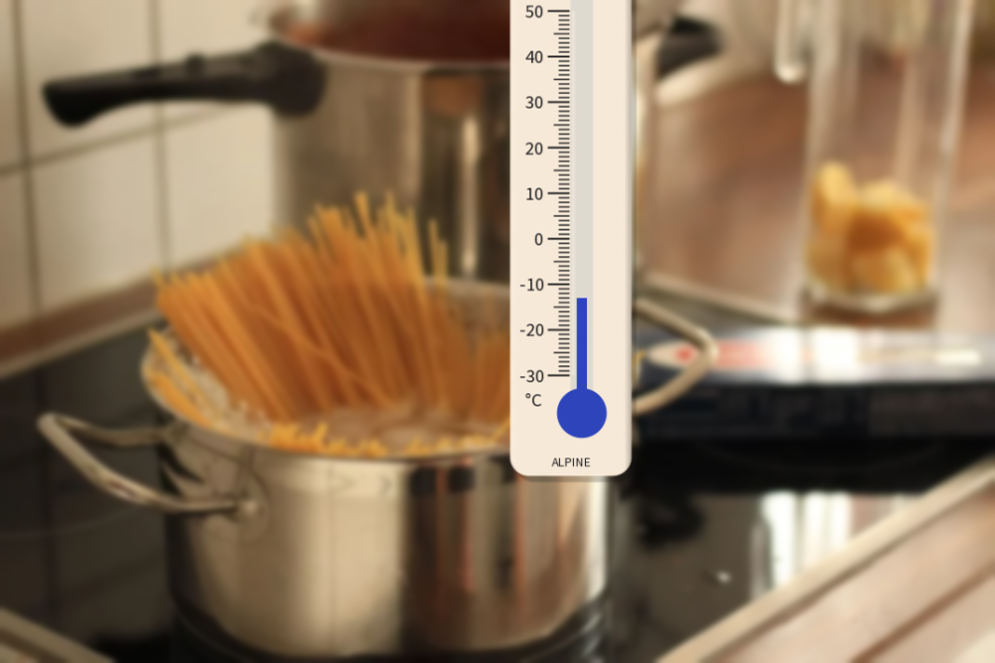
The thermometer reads -13 °C
